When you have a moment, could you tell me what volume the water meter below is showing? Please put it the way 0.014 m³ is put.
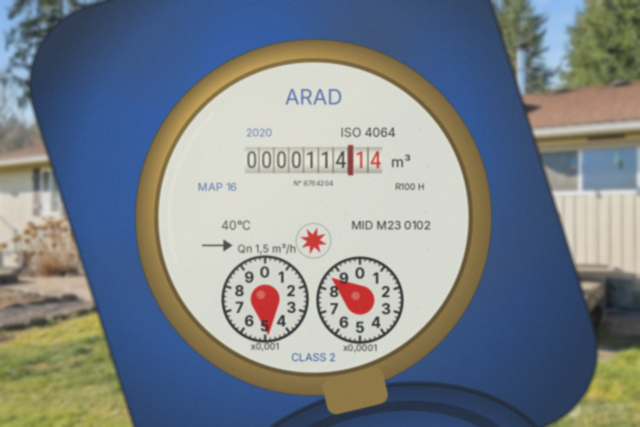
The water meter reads 114.1448 m³
